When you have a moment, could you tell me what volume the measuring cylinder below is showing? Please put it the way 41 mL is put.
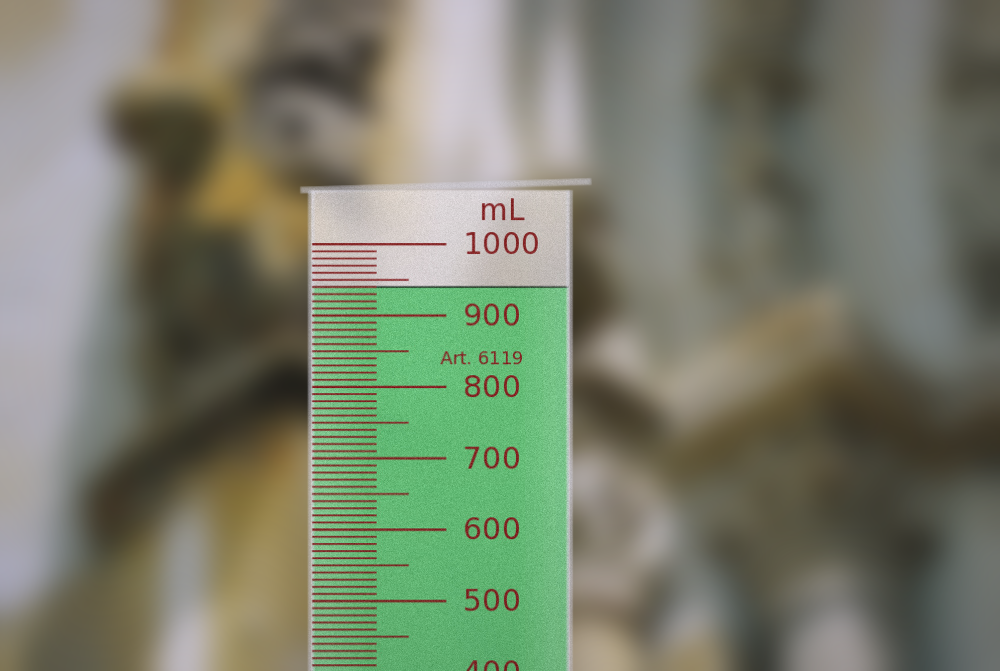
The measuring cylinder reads 940 mL
